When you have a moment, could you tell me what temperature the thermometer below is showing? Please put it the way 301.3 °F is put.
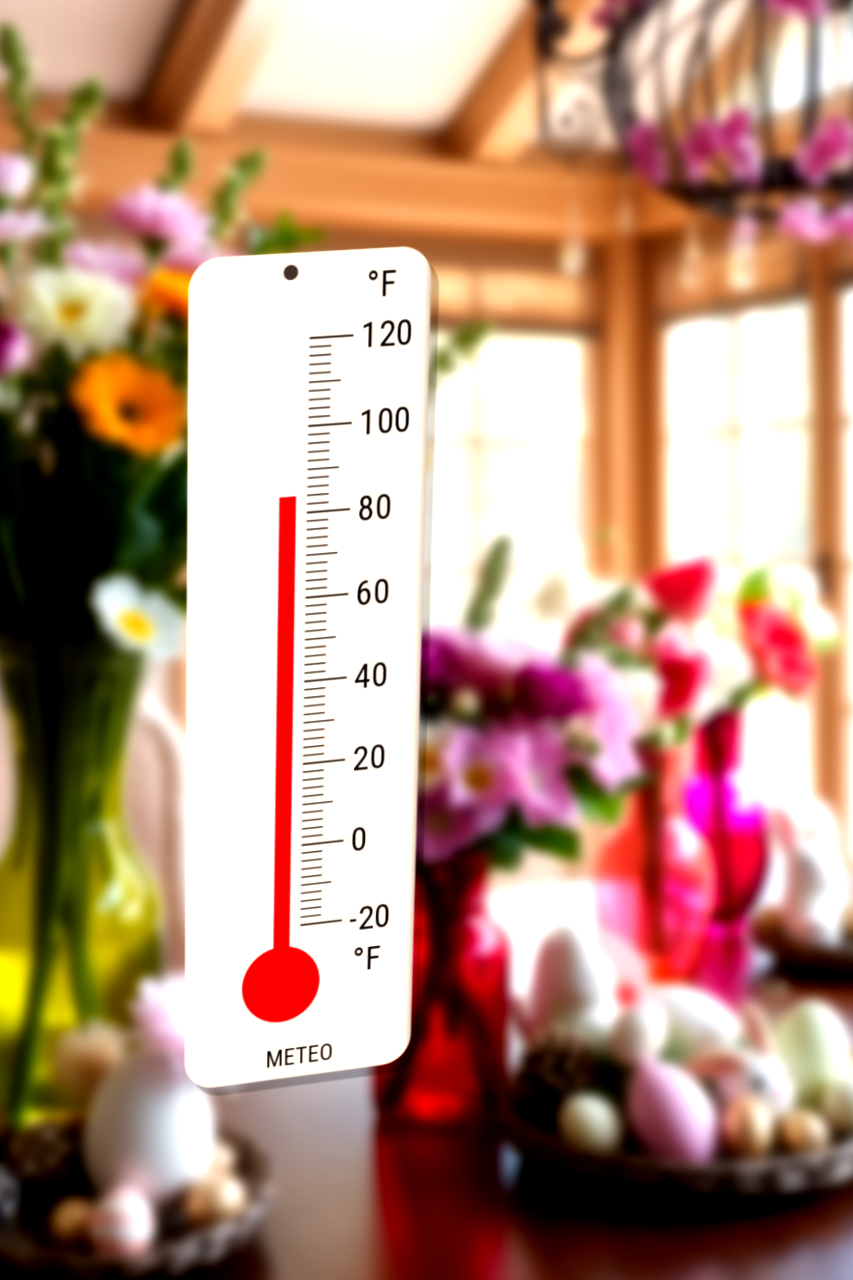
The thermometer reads 84 °F
